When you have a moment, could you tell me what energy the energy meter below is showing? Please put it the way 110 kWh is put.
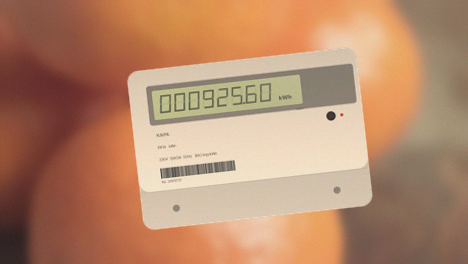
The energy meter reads 925.60 kWh
